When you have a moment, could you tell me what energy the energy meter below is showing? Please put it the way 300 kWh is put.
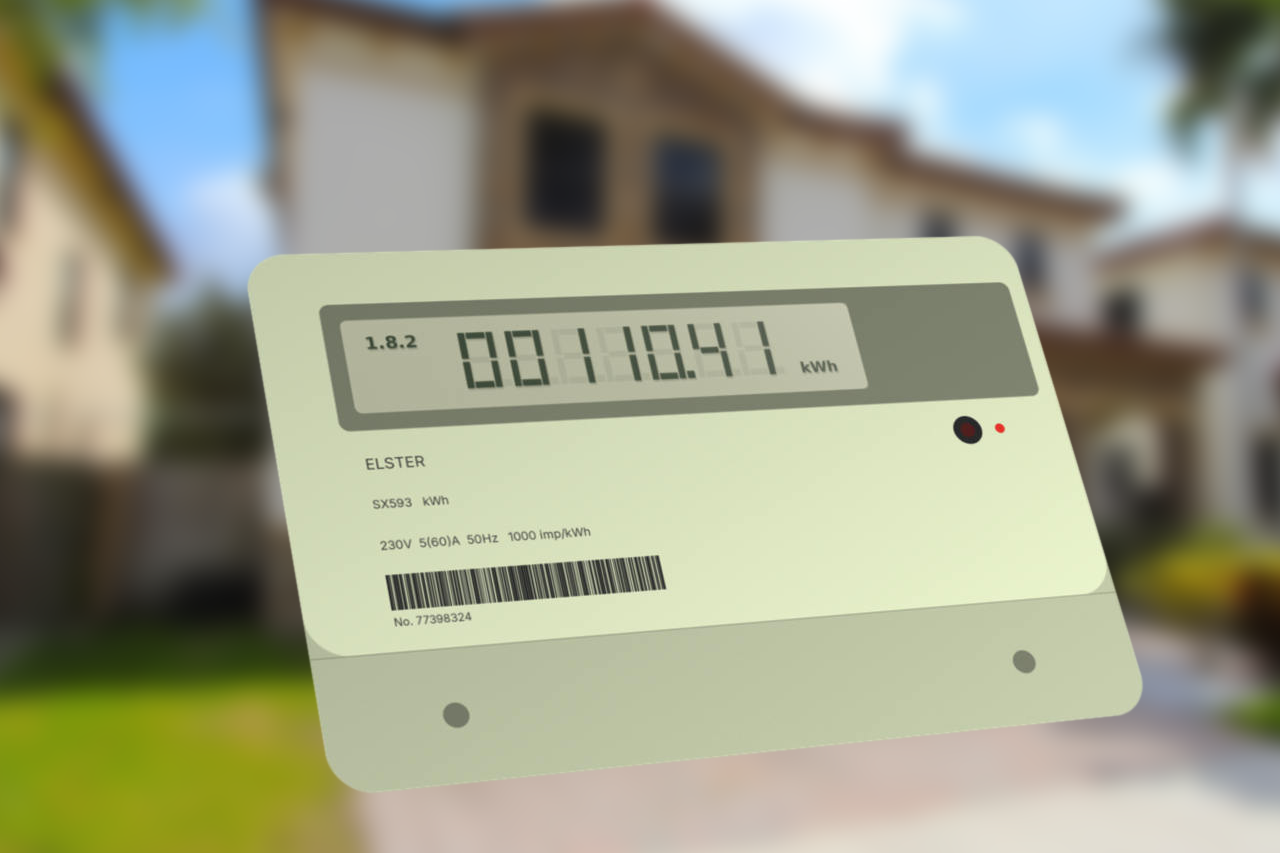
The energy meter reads 110.41 kWh
